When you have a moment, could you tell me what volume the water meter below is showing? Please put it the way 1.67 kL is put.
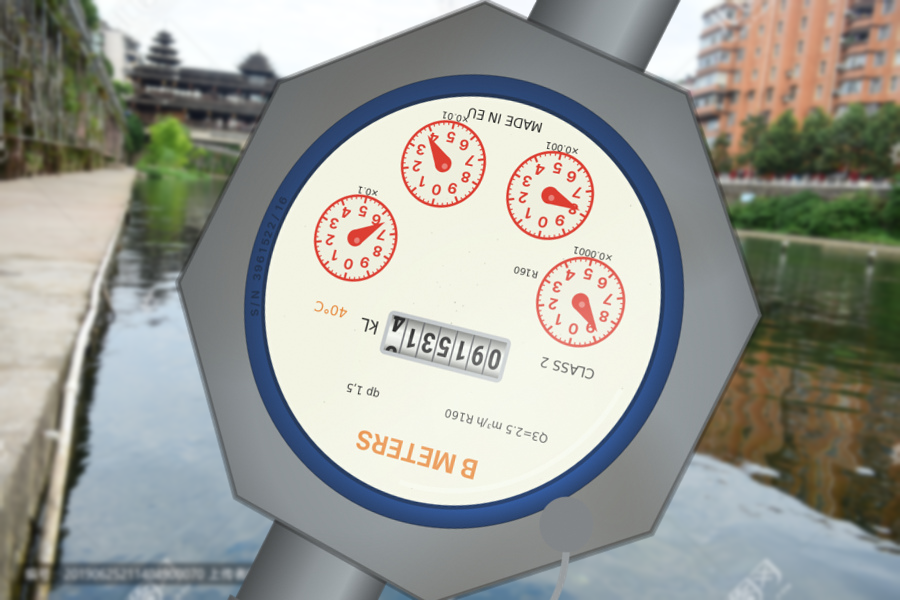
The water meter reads 915313.6378 kL
